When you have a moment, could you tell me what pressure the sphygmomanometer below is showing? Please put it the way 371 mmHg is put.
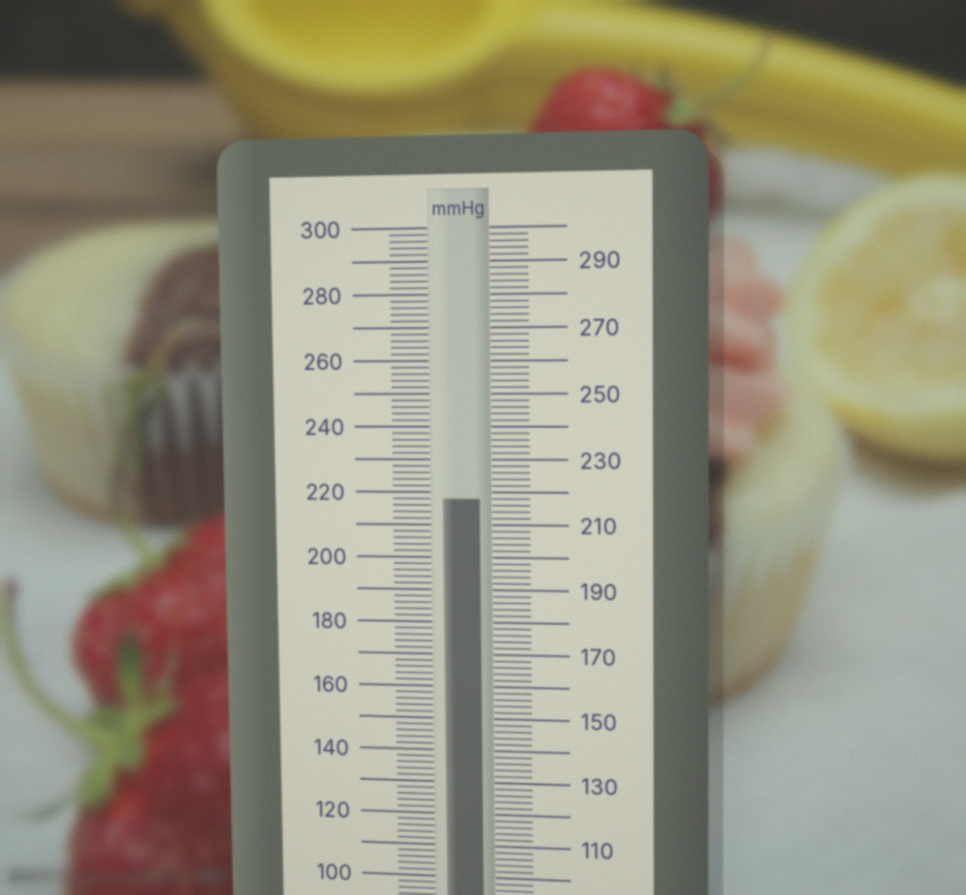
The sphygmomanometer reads 218 mmHg
